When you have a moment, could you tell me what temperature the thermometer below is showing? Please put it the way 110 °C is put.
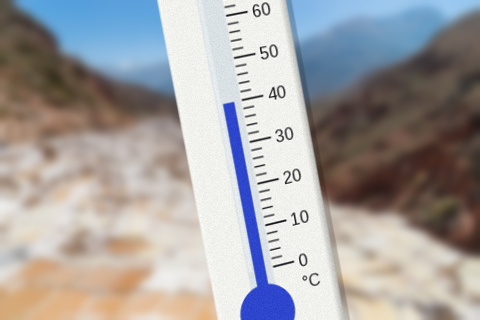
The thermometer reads 40 °C
